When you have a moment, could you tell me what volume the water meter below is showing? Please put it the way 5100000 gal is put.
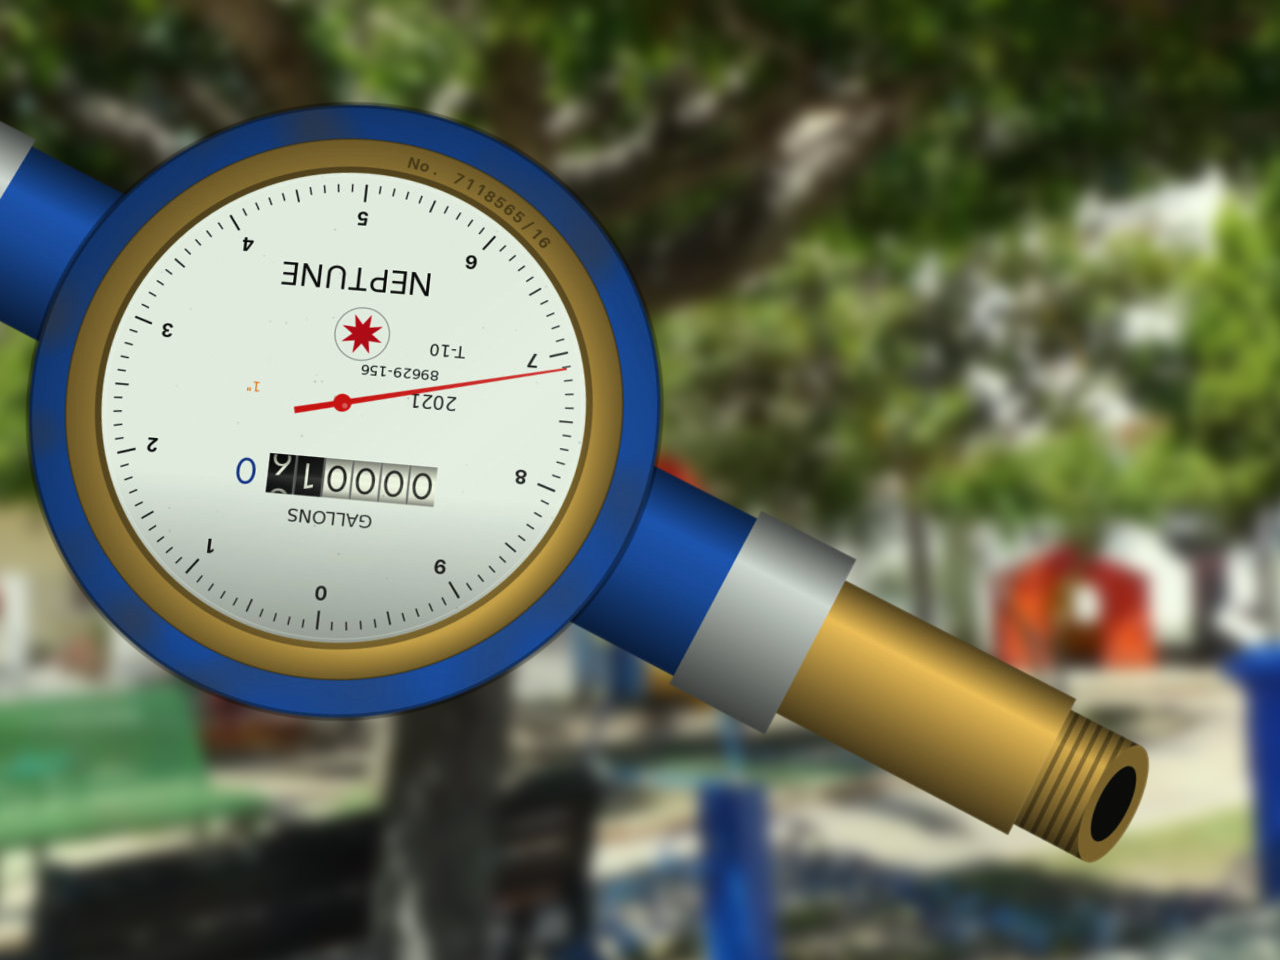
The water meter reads 157.1 gal
